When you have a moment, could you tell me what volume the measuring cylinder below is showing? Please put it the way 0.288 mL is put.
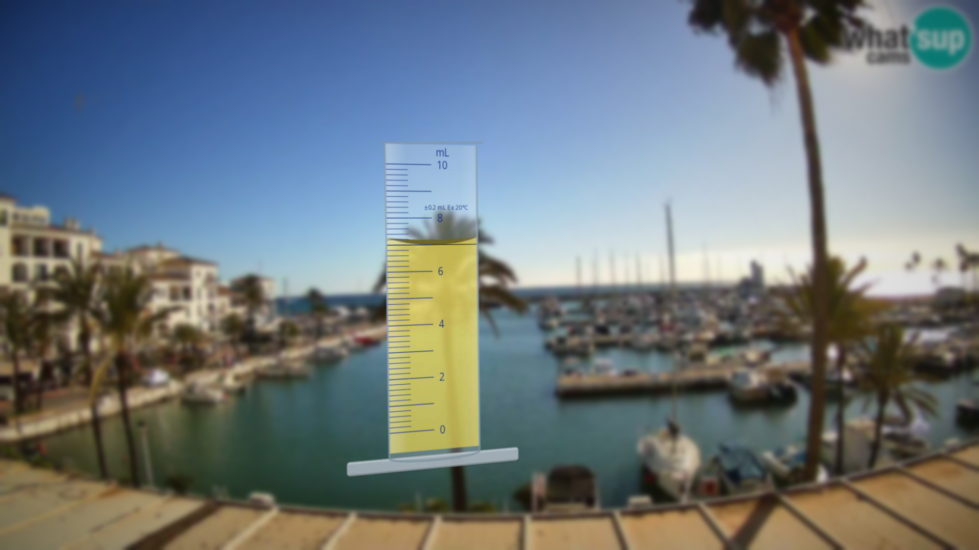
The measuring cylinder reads 7 mL
